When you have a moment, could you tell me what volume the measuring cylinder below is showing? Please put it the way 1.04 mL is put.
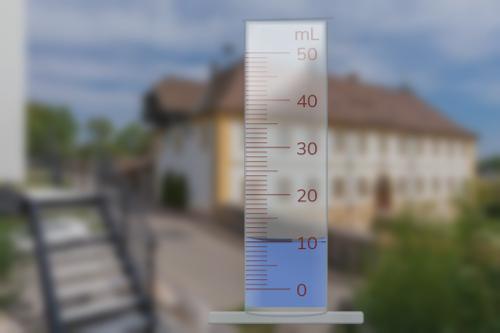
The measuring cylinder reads 10 mL
